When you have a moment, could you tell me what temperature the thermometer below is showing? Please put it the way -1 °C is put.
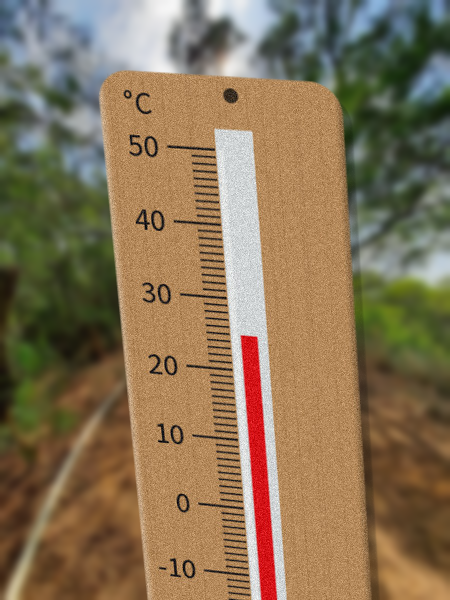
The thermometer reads 25 °C
